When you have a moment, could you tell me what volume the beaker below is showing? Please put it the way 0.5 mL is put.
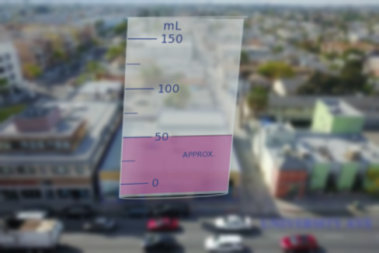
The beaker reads 50 mL
